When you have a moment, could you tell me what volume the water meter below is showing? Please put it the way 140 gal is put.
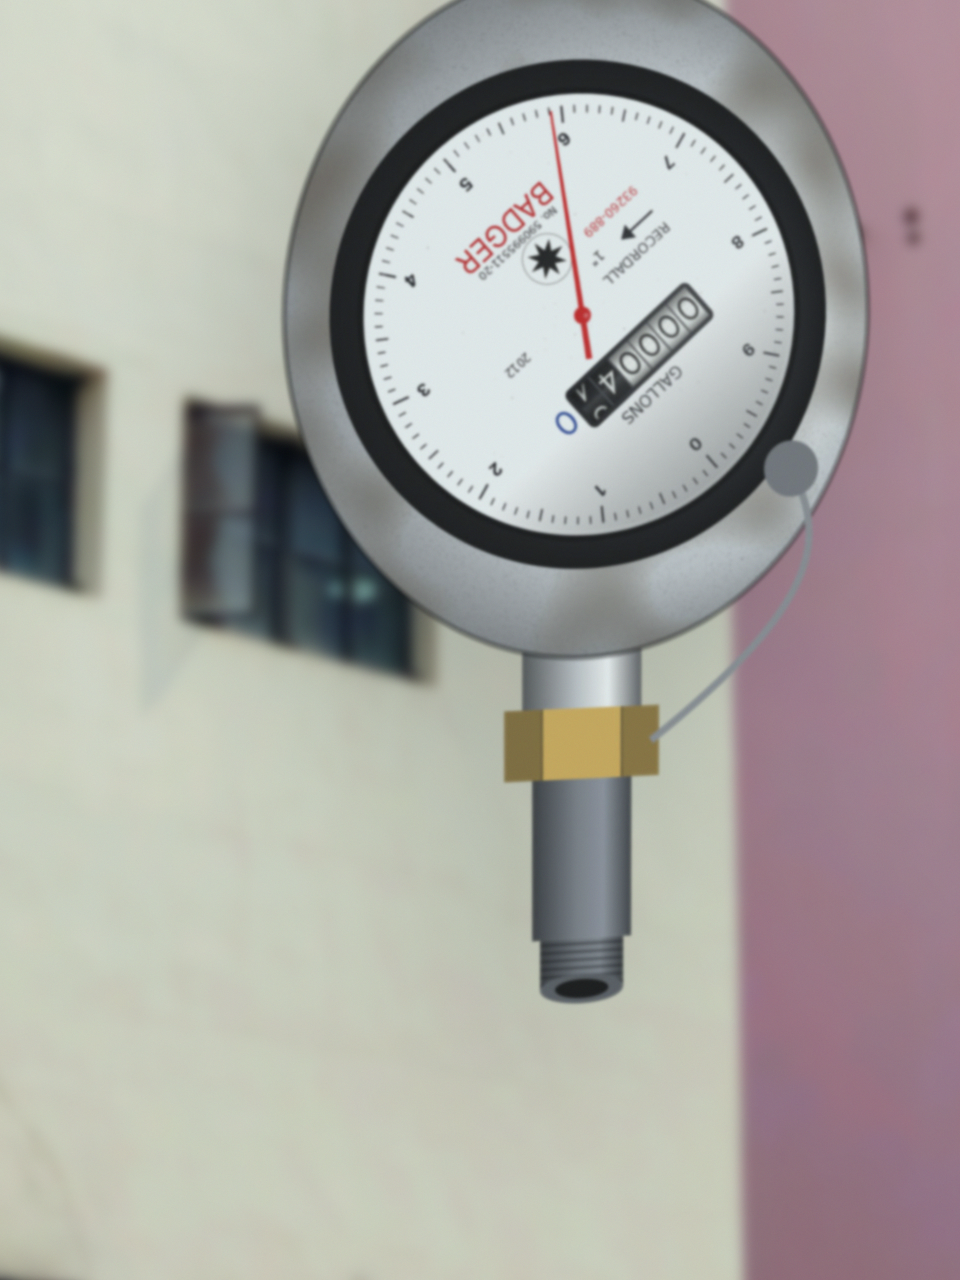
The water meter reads 435.9 gal
